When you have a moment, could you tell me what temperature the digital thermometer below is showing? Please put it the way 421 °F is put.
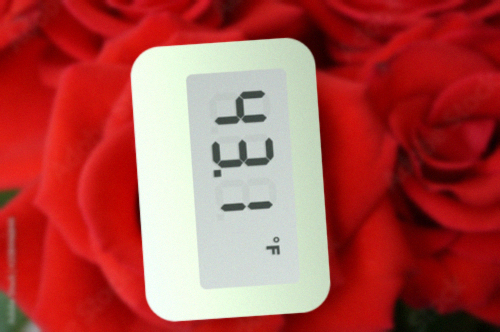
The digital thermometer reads 43.1 °F
